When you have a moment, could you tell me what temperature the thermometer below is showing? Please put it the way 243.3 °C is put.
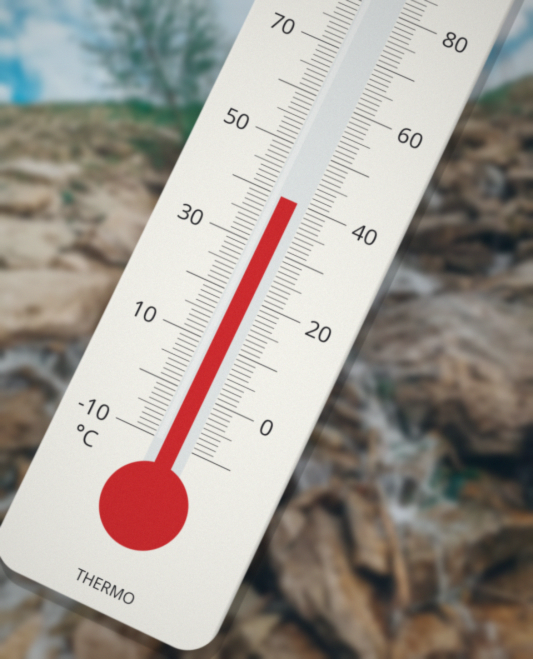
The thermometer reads 40 °C
